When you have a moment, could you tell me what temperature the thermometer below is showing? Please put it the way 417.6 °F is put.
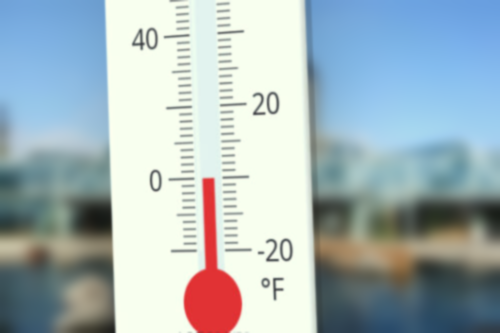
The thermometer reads 0 °F
